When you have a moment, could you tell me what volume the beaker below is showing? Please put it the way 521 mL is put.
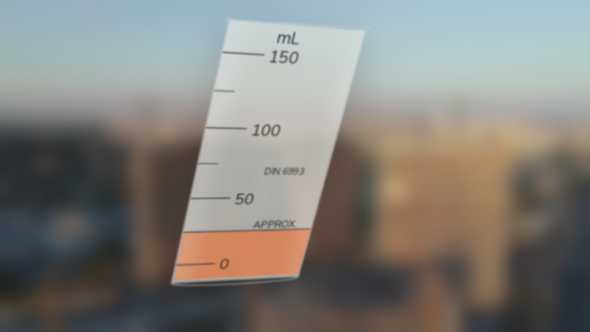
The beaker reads 25 mL
